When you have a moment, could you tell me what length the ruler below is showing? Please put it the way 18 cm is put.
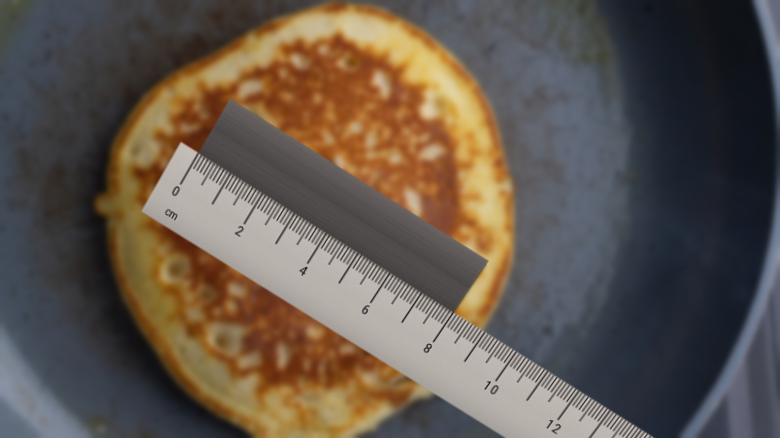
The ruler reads 8 cm
